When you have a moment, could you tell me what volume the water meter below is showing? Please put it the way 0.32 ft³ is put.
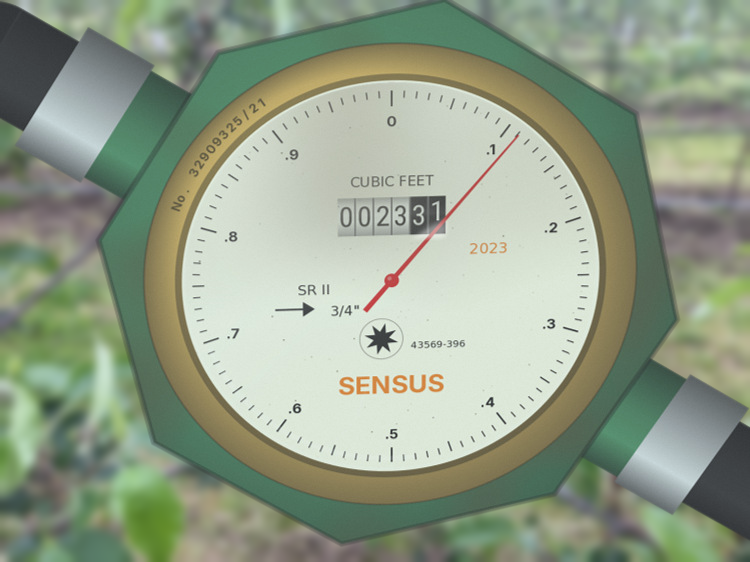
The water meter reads 2331.11 ft³
